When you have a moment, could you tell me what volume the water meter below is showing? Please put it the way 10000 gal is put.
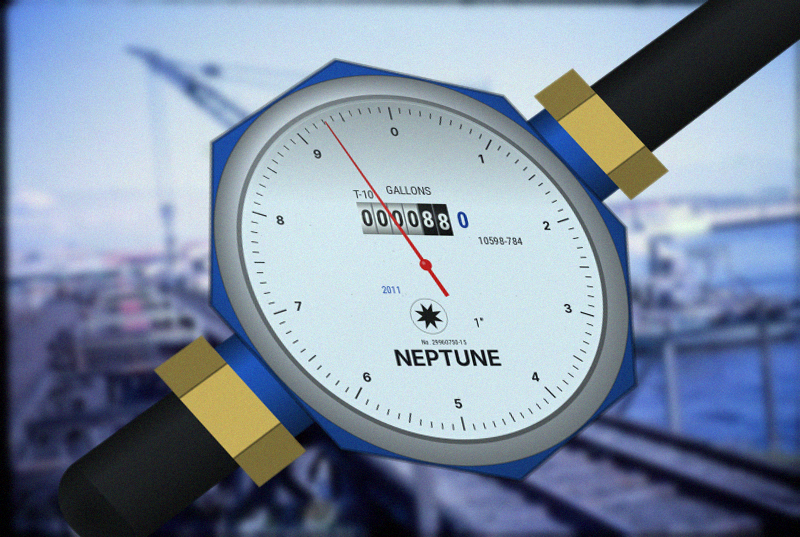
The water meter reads 879.3 gal
